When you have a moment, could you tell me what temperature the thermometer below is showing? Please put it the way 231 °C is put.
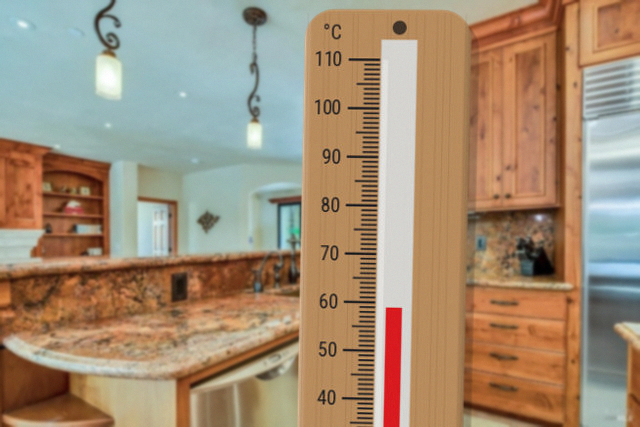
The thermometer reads 59 °C
